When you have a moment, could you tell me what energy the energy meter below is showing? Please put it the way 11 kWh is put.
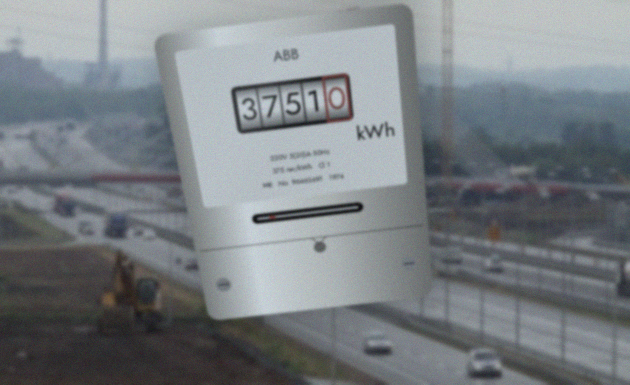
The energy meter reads 3751.0 kWh
